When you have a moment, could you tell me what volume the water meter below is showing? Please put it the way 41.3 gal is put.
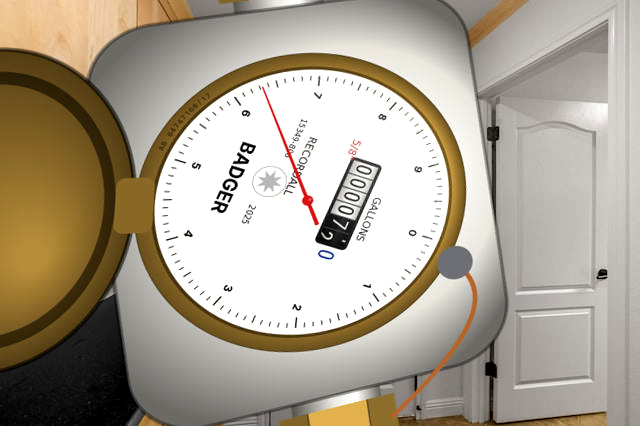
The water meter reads 716.3 gal
